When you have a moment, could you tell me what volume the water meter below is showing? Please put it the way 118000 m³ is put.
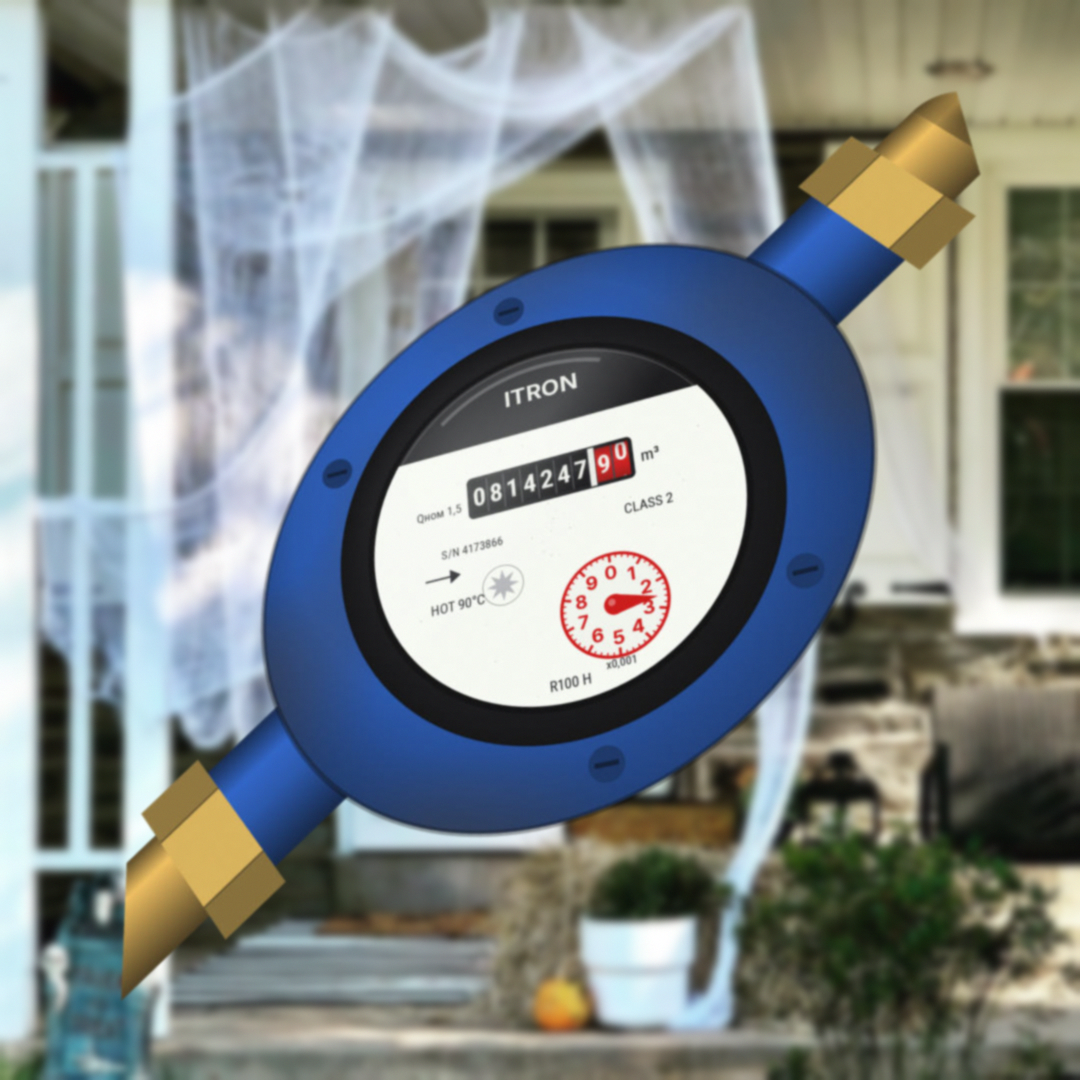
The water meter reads 814247.902 m³
